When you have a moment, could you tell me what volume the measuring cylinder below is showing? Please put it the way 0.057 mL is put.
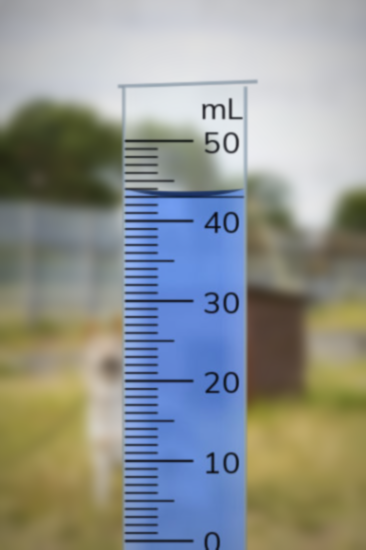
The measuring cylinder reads 43 mL
